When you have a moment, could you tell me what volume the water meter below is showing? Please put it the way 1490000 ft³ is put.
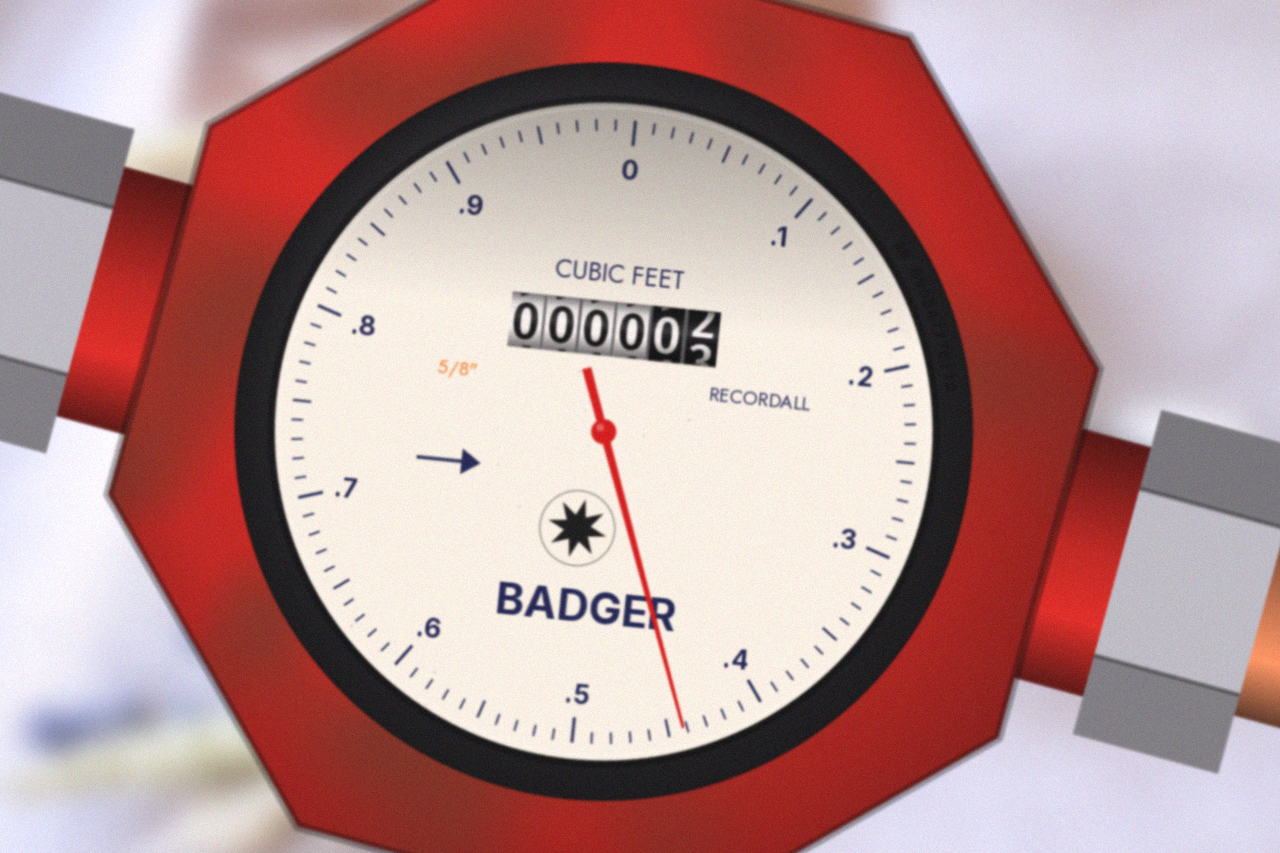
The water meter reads 2.44 ft³
